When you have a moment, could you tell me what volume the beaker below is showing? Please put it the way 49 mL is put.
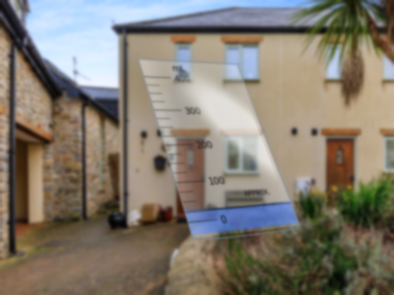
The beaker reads 25 mL
